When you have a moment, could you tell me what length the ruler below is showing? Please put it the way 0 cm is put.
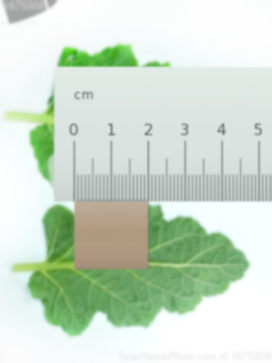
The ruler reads 2 cm
